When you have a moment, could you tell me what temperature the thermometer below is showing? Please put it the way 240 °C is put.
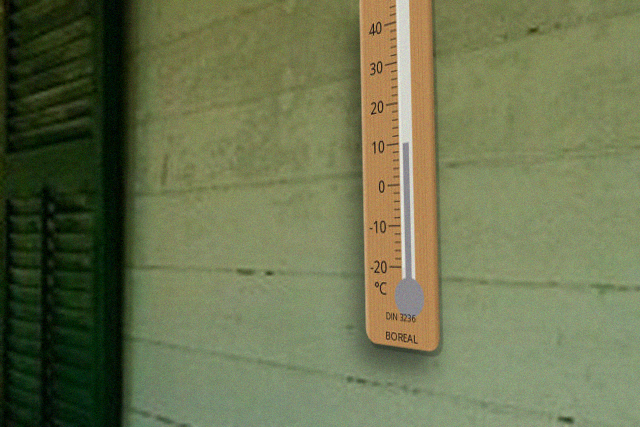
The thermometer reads 10 °C
